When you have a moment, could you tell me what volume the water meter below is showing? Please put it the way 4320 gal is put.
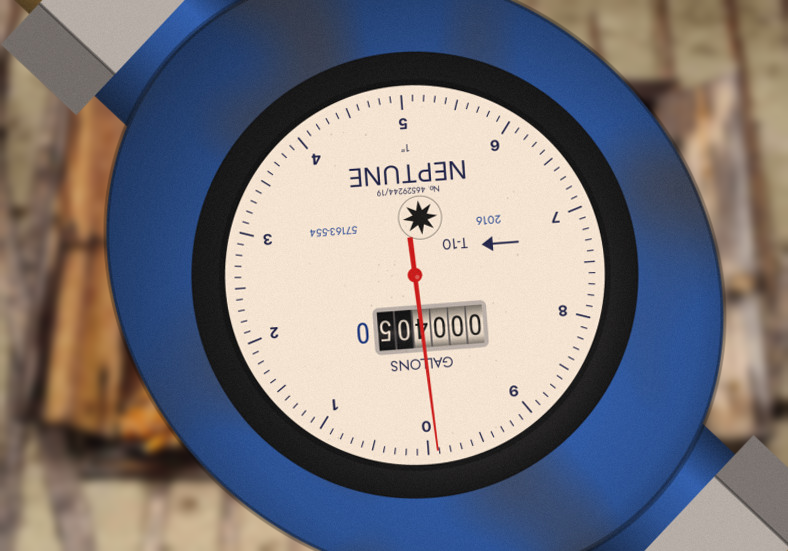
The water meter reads 4049.9 gal
